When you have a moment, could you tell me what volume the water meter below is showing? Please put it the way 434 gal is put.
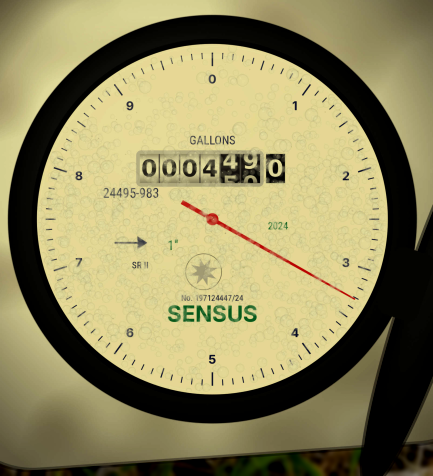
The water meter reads 4493.3 gal
